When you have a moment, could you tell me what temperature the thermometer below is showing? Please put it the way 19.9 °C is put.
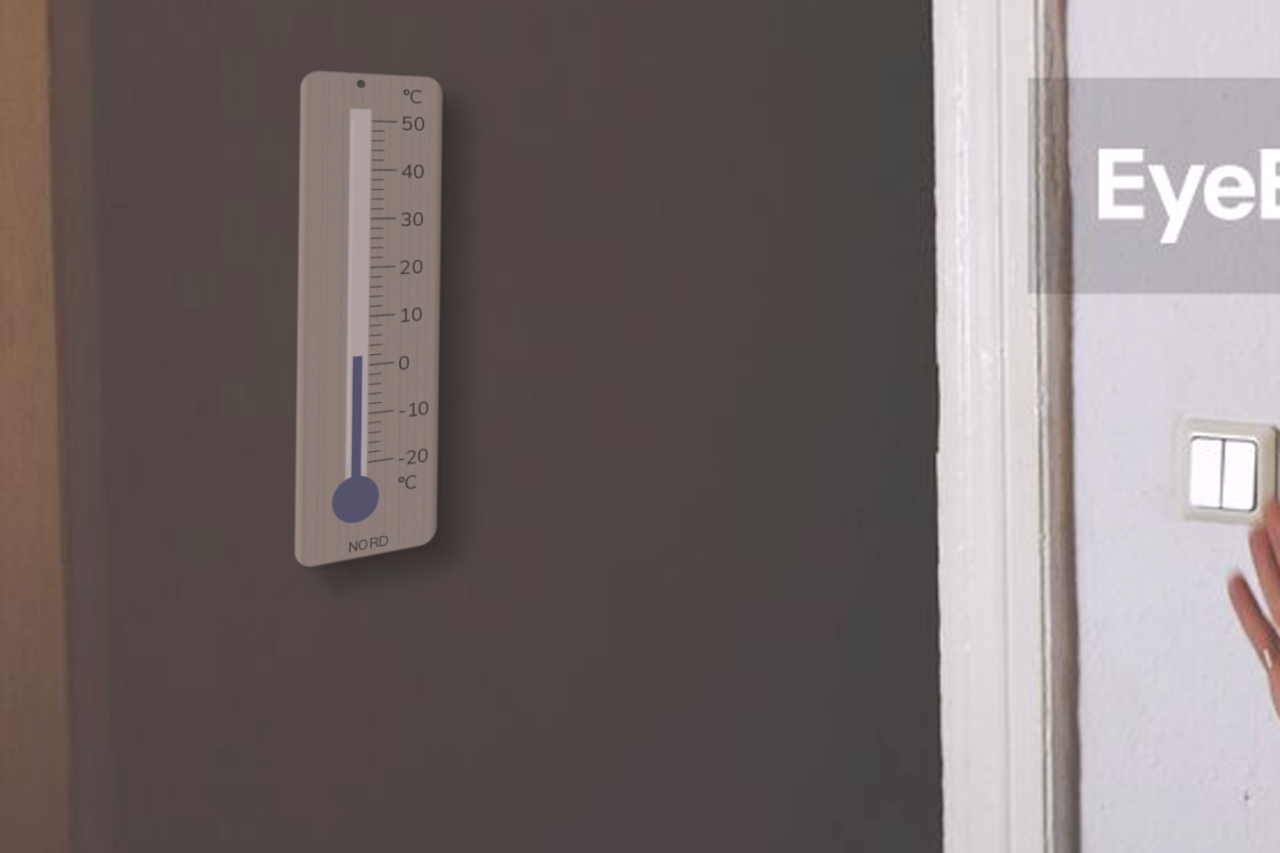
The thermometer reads 2 °C
